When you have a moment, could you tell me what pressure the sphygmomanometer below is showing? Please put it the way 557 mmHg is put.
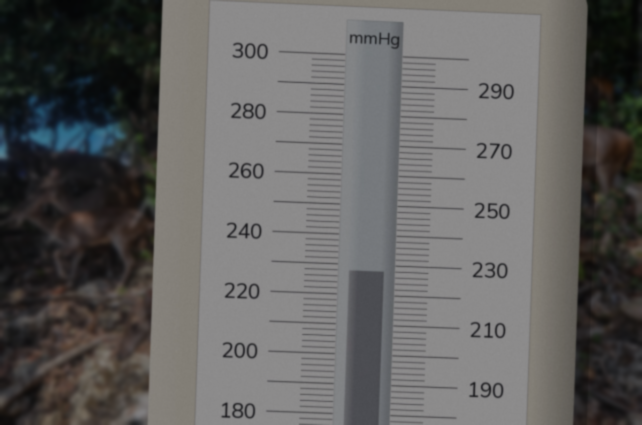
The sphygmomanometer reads 228 mmHg
